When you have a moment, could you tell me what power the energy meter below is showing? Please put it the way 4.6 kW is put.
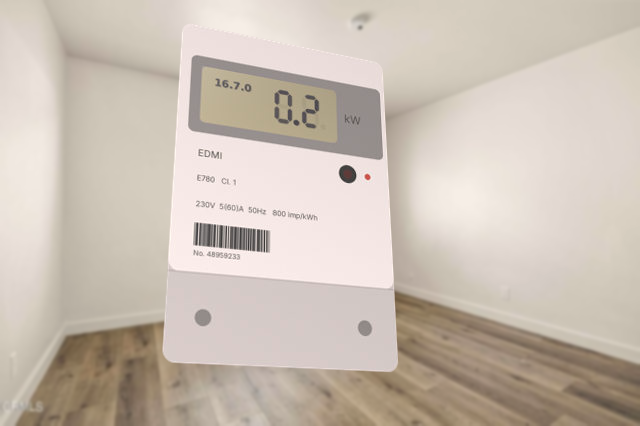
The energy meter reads 0.2 kW
